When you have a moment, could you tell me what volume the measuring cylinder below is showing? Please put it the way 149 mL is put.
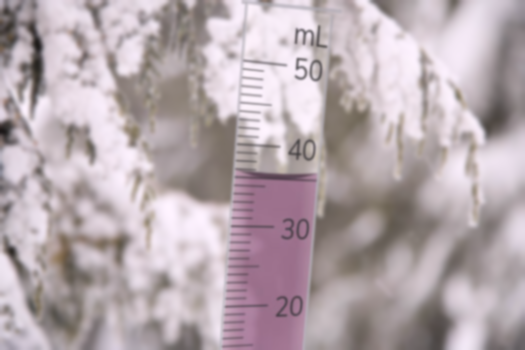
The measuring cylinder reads 36 mL
